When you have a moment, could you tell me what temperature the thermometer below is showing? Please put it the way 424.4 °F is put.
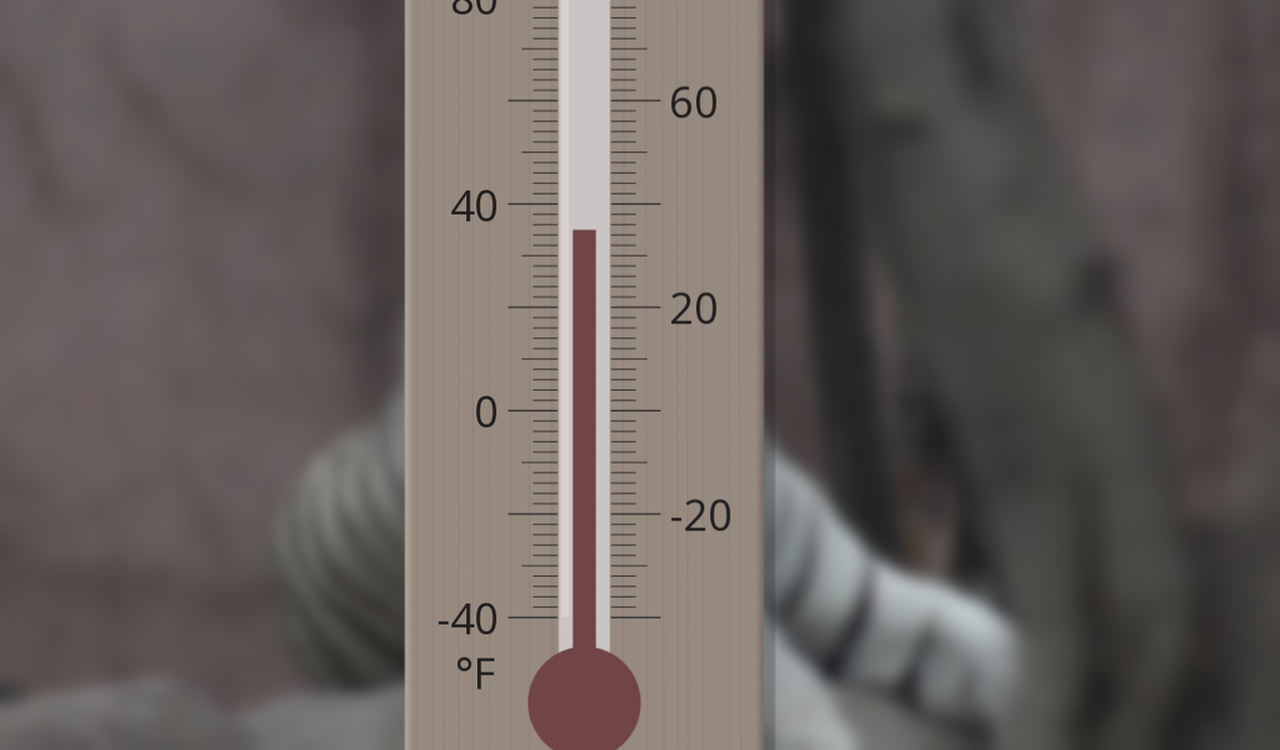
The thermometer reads 35 °F
